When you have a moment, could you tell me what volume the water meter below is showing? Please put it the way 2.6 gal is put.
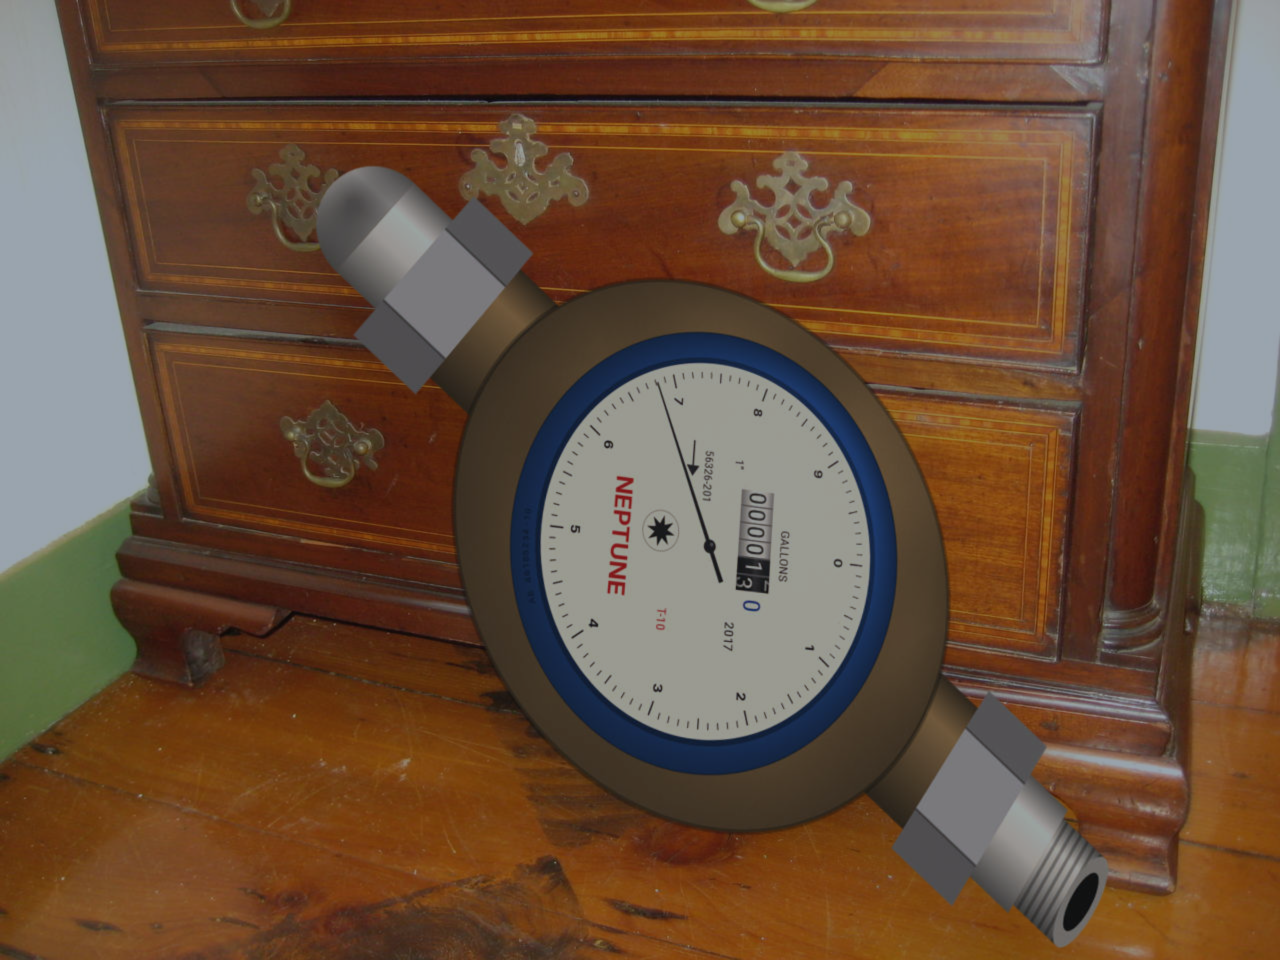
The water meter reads 126.8 gal
